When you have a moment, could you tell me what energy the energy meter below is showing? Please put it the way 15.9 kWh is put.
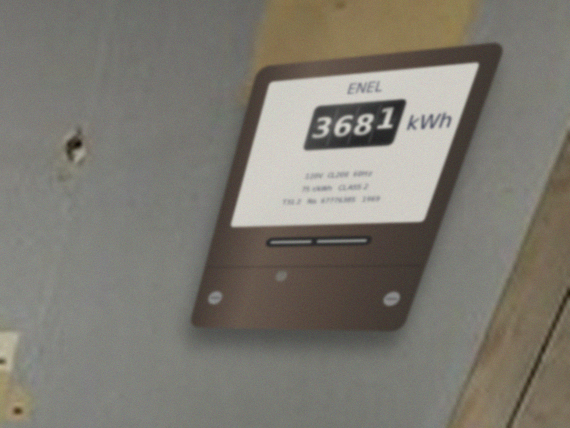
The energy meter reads 3681 kWh
